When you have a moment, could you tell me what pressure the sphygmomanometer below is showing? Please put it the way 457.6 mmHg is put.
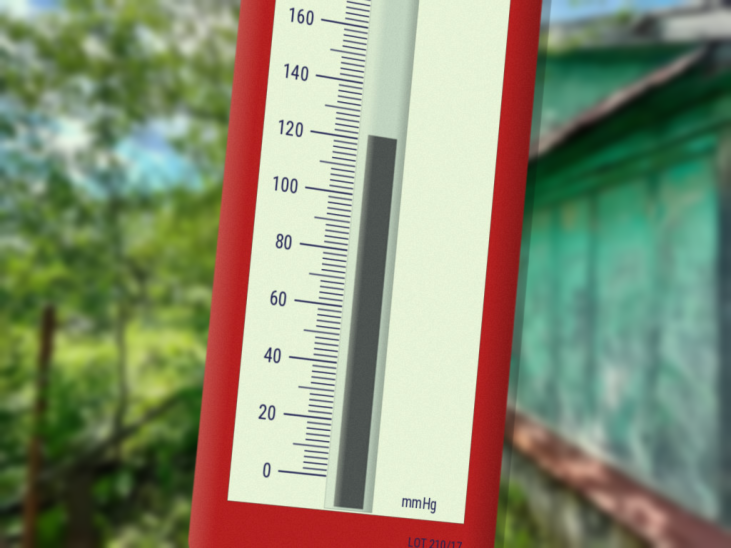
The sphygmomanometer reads 122 mmHg
